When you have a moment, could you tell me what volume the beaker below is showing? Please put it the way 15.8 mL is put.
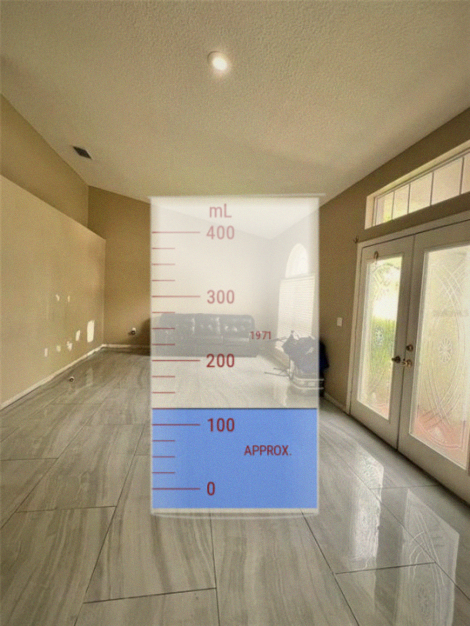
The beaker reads 125 mL
